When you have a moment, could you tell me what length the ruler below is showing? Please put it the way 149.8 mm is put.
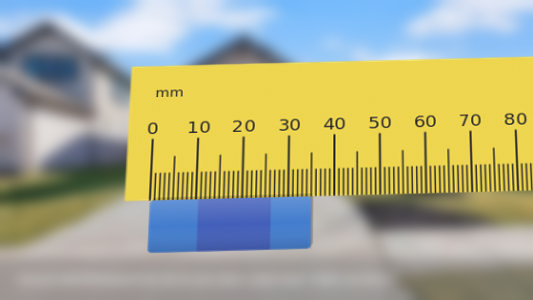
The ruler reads 35 mm
